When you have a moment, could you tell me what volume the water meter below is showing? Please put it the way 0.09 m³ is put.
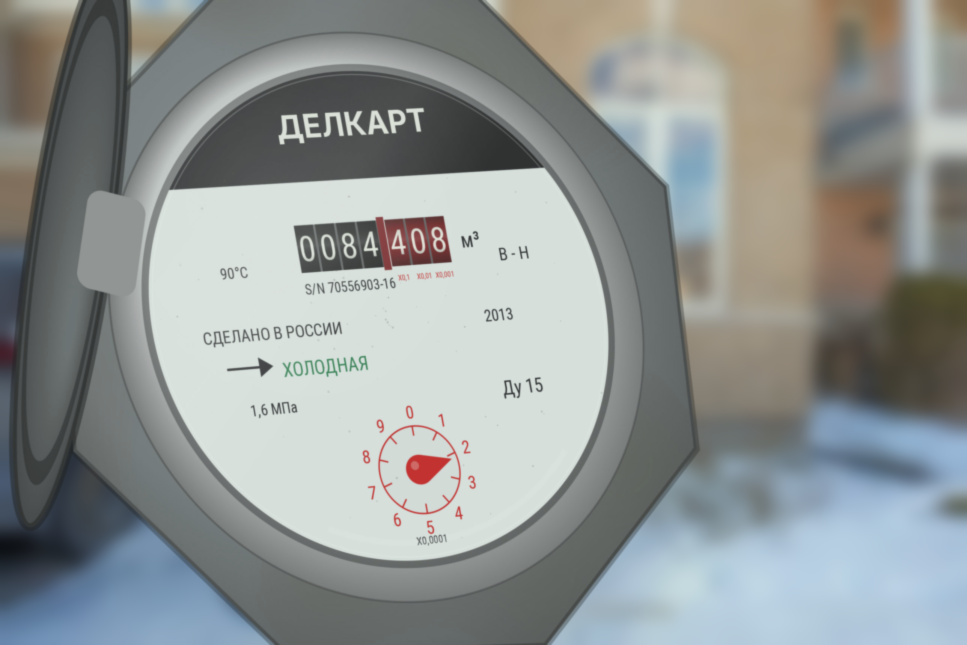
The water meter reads 84.4082 m³
